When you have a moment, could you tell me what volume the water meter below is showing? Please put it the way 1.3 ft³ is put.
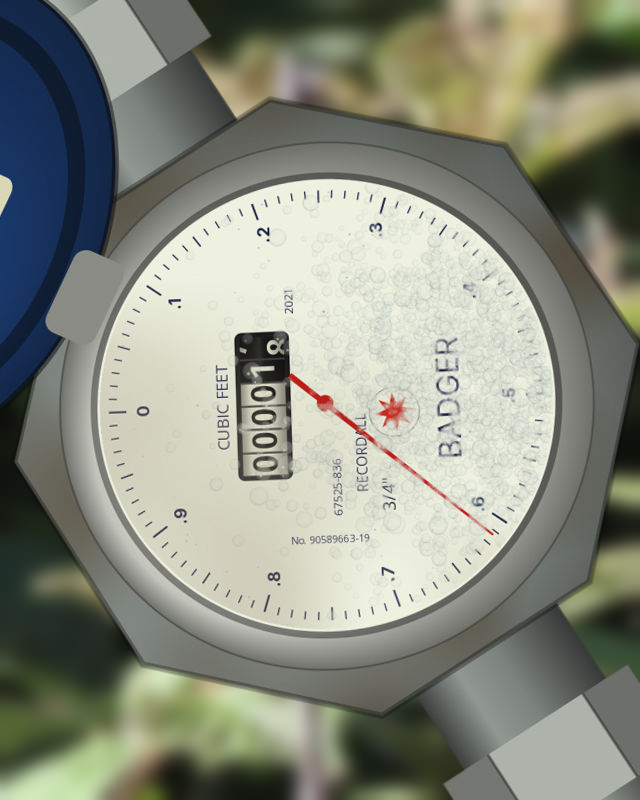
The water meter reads 17.61 ft³
